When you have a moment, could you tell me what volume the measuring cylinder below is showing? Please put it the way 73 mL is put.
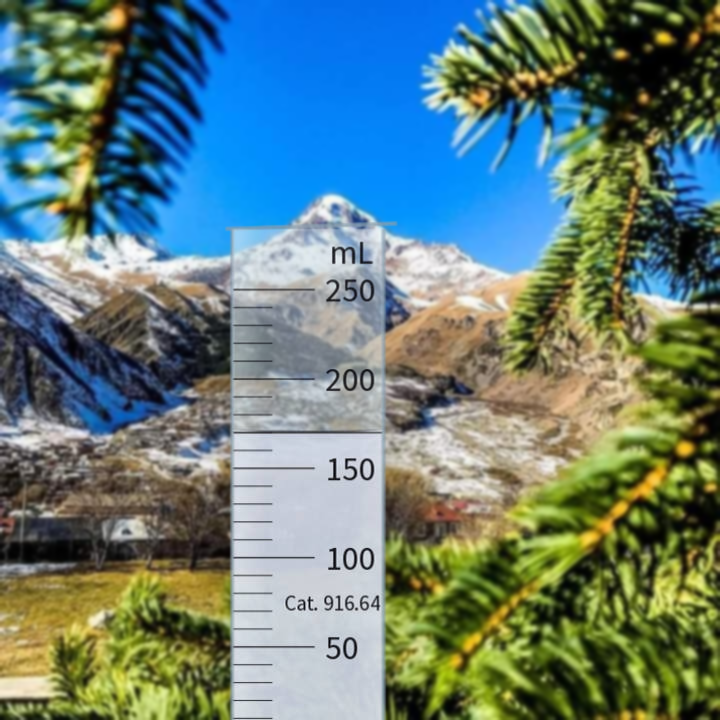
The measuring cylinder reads 170 mL
